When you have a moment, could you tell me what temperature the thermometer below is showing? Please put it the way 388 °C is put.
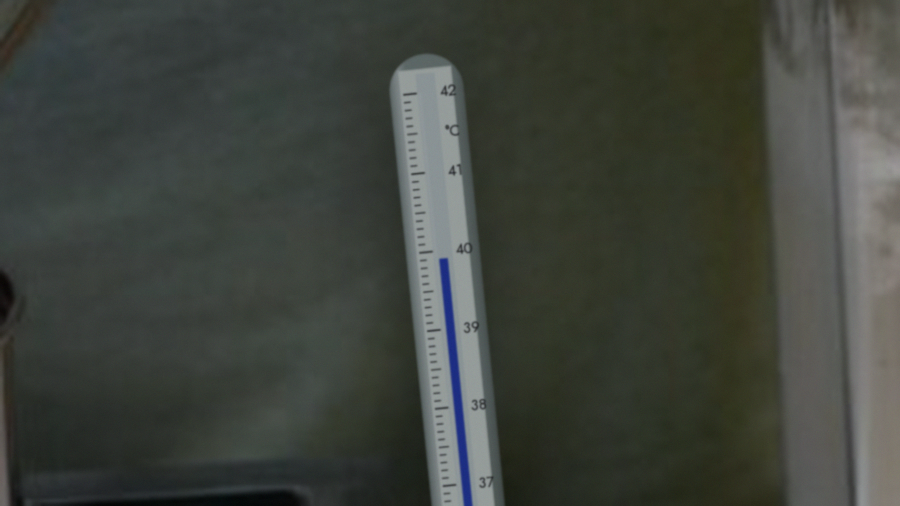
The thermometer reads 39.9 °C
